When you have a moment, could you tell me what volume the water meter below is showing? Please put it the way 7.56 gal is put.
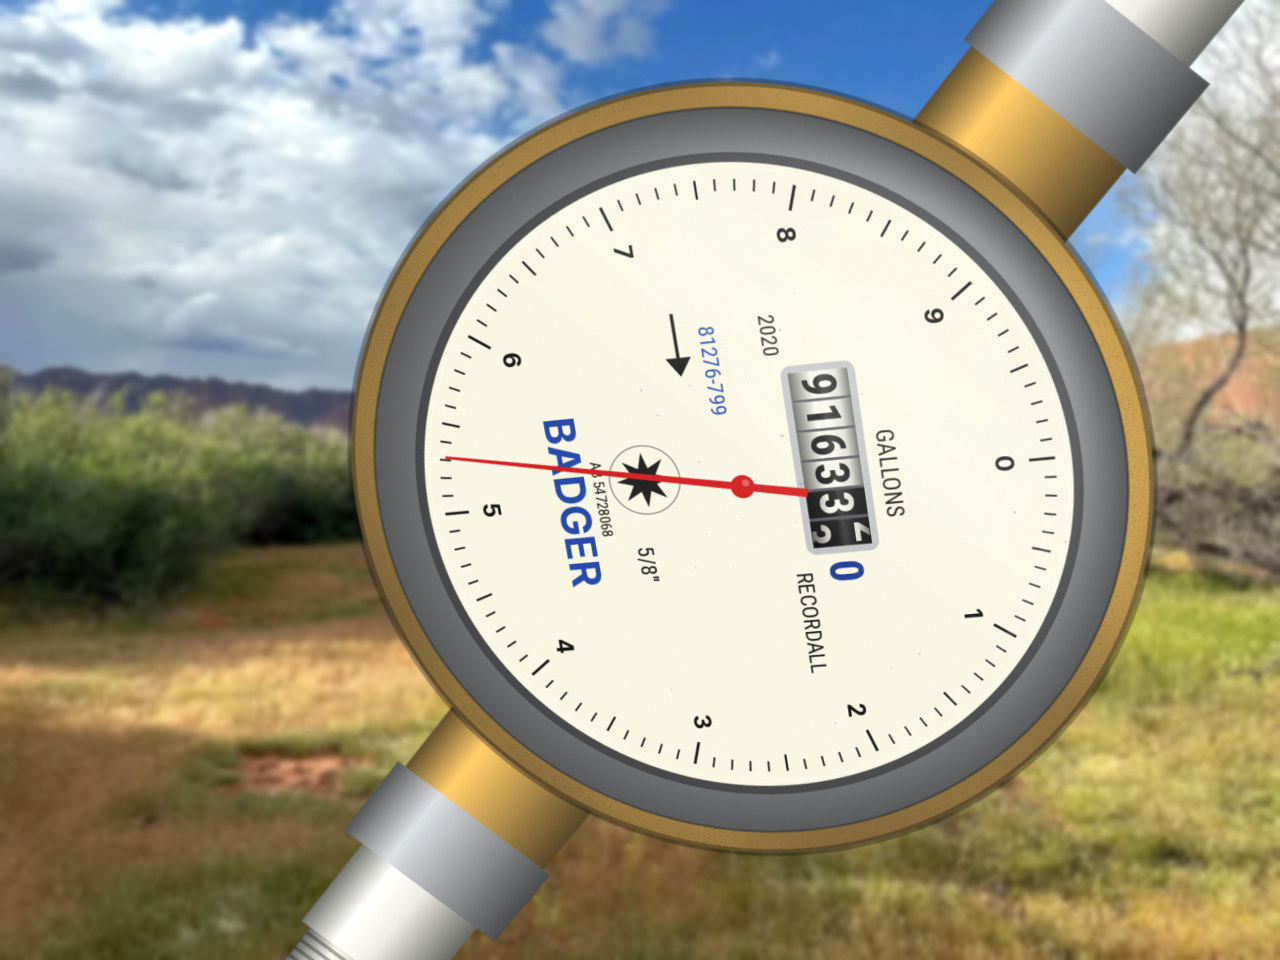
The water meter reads 9163325.3 gal
